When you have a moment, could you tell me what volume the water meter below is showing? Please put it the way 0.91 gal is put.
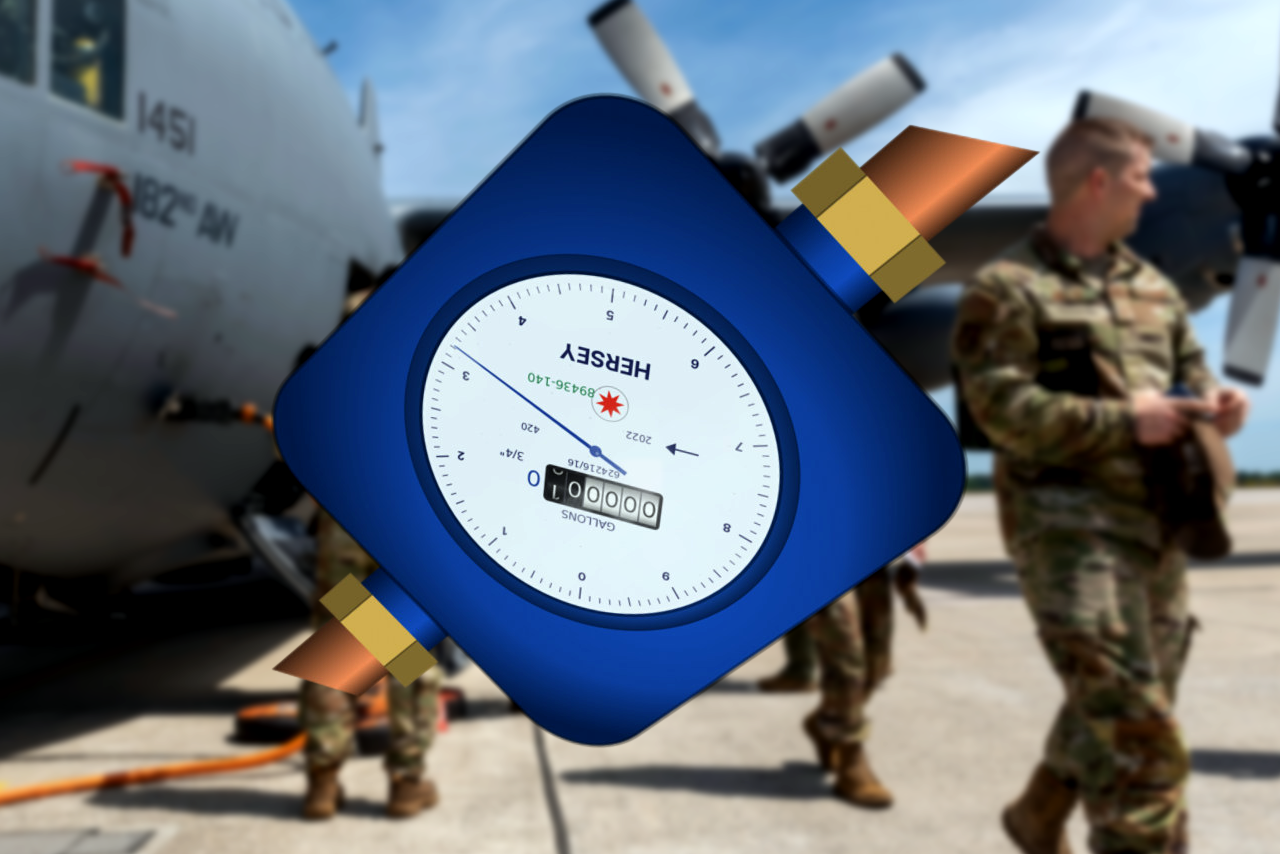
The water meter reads 13.2 gal
